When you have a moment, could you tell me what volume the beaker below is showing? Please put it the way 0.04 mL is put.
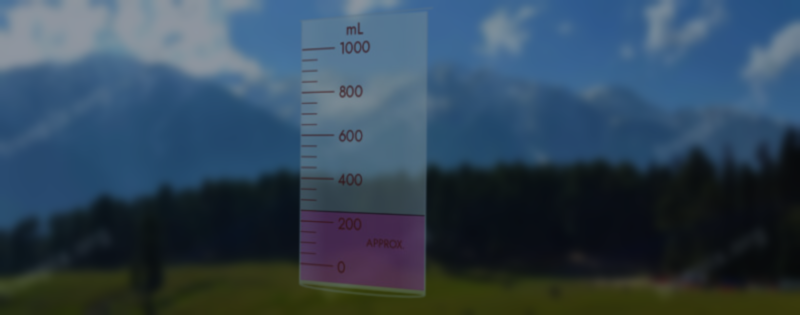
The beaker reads 250 mL
